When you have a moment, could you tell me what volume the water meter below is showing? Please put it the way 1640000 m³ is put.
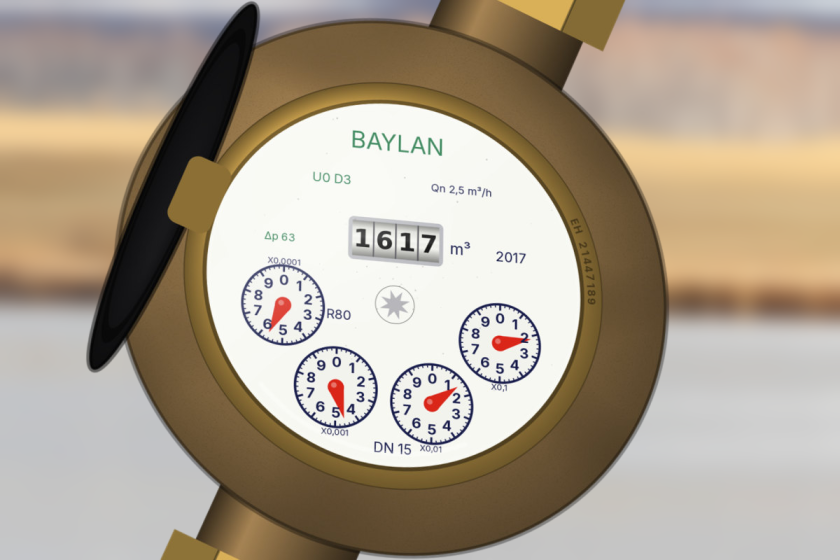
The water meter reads 1617.2145 m³
